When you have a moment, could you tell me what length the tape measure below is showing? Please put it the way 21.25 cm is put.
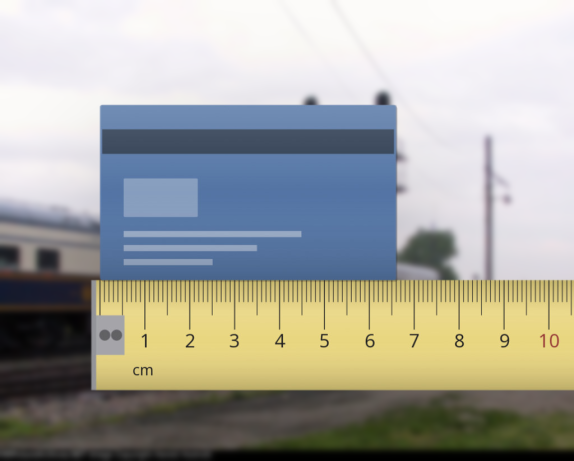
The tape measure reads 6.6 cm
